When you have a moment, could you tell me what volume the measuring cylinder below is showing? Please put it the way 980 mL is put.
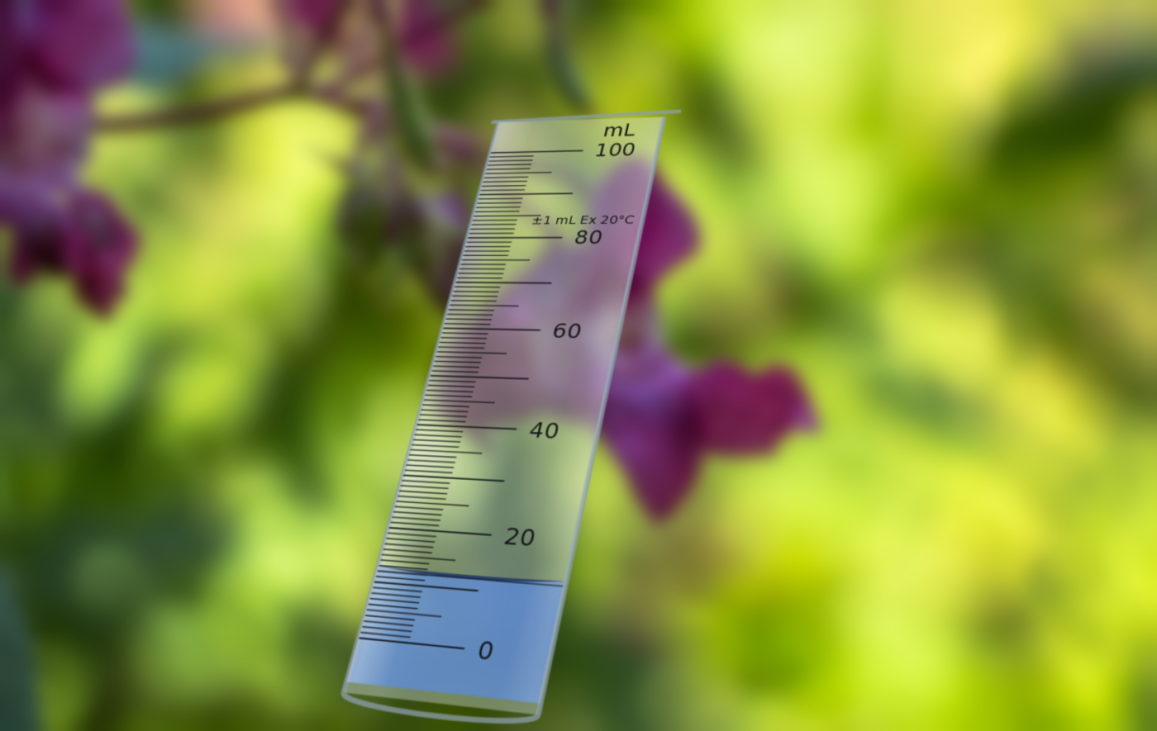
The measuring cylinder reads 12 mL
